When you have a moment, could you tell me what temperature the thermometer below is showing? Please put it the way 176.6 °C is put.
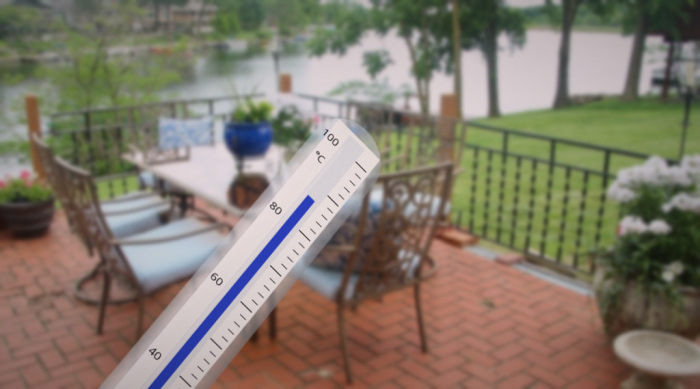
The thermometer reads 87 °C
